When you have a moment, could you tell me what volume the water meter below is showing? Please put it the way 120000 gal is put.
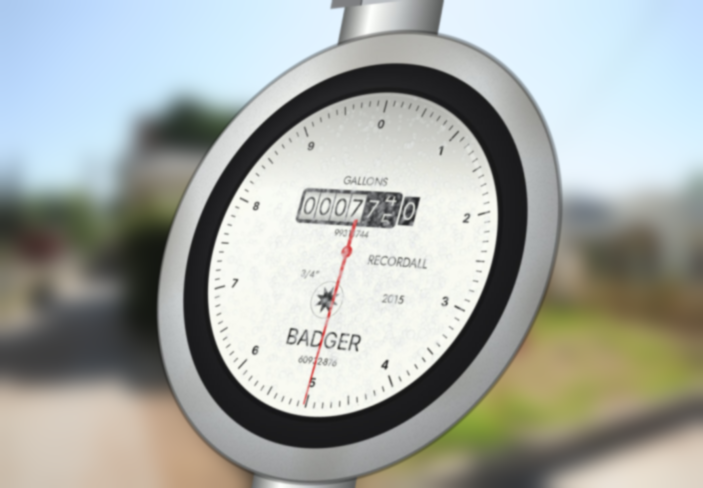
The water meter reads 7745.0 gal
